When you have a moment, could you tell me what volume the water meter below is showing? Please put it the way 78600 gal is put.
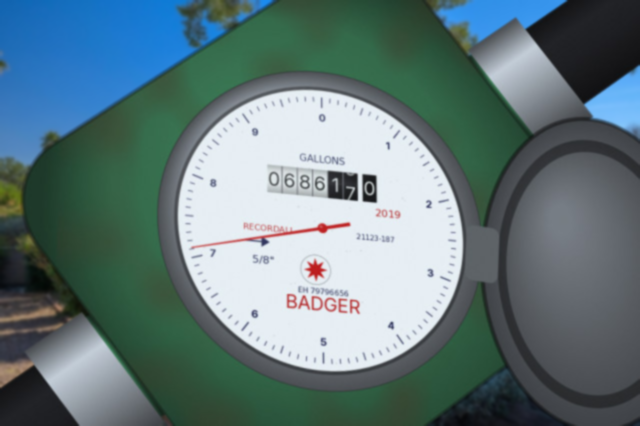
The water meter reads 686167.1 gal
